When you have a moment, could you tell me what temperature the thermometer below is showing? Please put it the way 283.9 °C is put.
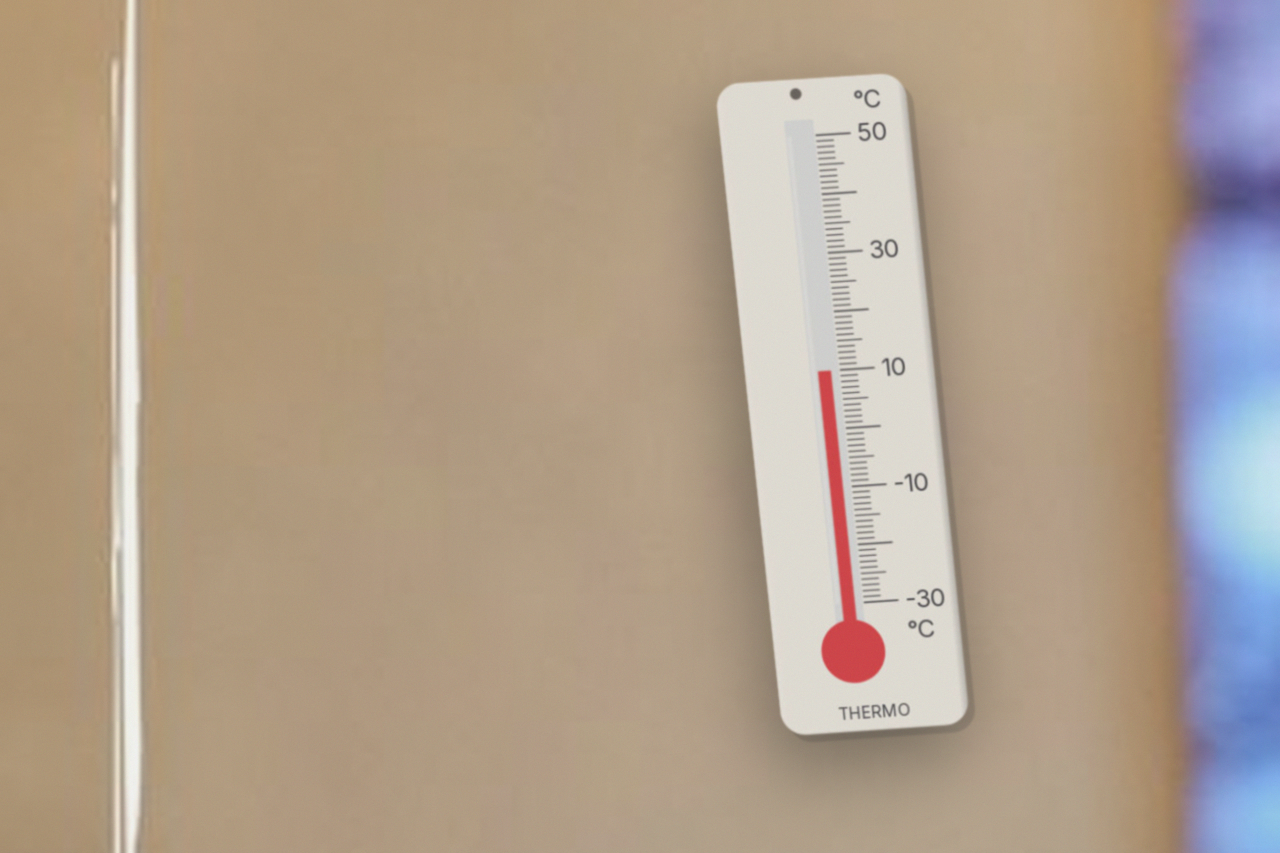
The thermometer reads 10 °C
